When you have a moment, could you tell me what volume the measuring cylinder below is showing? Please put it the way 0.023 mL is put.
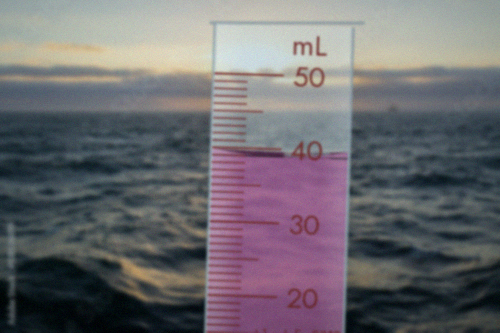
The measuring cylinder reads 39 mL
